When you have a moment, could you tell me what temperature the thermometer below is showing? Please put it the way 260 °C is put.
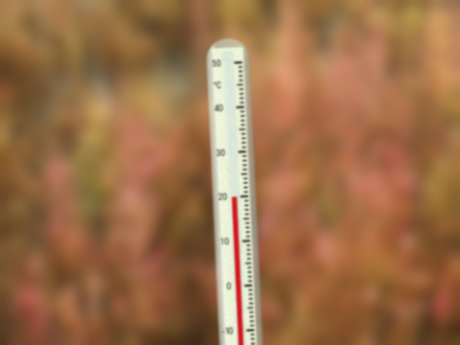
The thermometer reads 20 °C
